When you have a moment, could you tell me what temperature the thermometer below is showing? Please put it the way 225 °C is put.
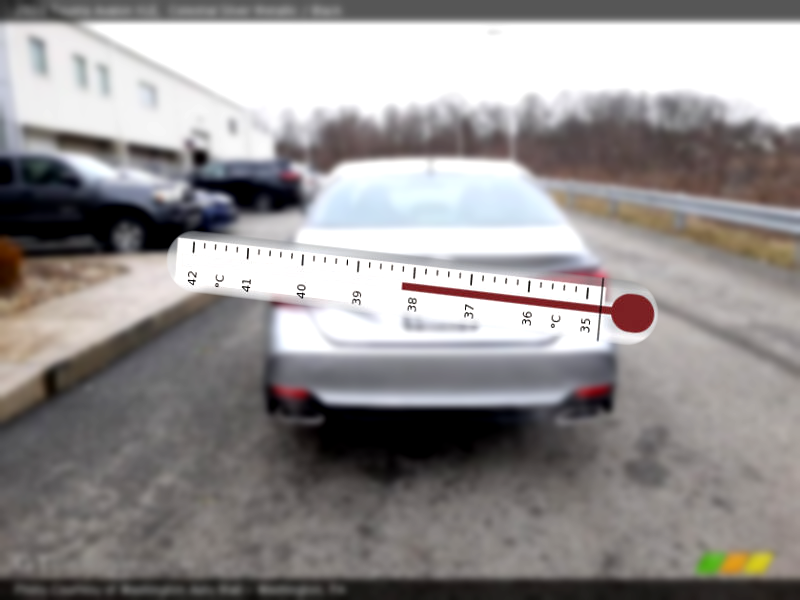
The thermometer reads 38.2 °C
